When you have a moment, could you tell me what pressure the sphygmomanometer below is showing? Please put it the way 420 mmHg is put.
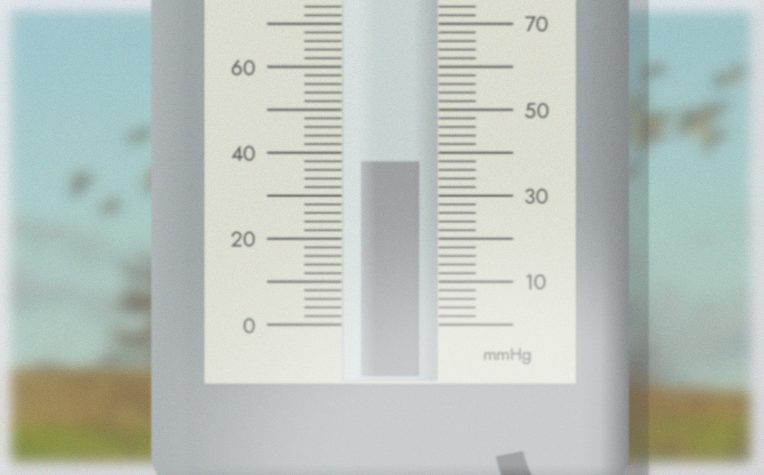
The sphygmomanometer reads 38 mmHg
